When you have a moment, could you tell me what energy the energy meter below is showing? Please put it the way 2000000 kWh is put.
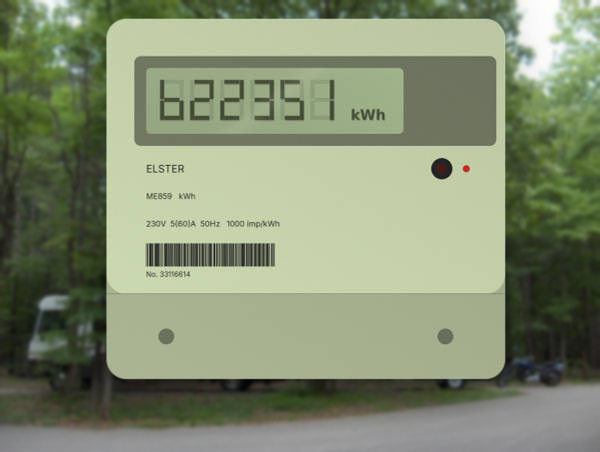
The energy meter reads 622351 kWh
